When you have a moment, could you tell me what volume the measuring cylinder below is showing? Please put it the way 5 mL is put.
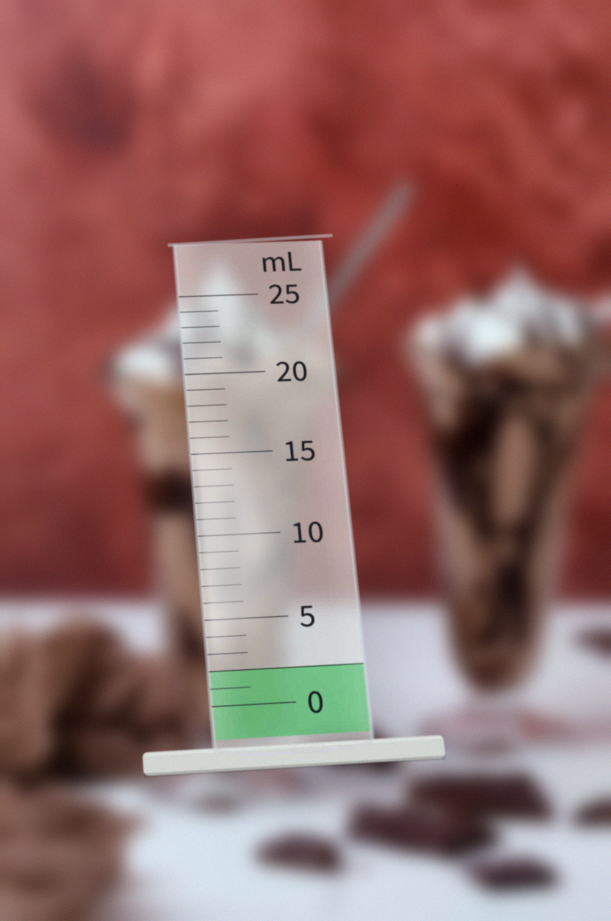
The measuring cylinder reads 2 mL
